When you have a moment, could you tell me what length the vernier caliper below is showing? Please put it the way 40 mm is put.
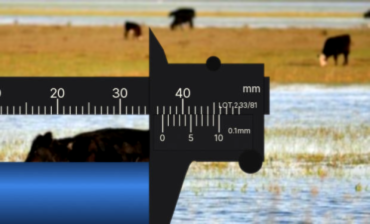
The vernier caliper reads 36.8 mm
